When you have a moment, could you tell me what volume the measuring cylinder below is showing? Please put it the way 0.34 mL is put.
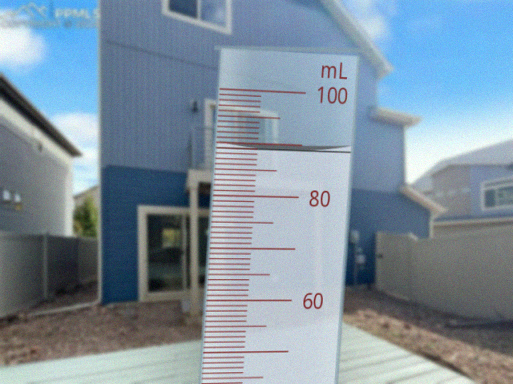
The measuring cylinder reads 89 mL
